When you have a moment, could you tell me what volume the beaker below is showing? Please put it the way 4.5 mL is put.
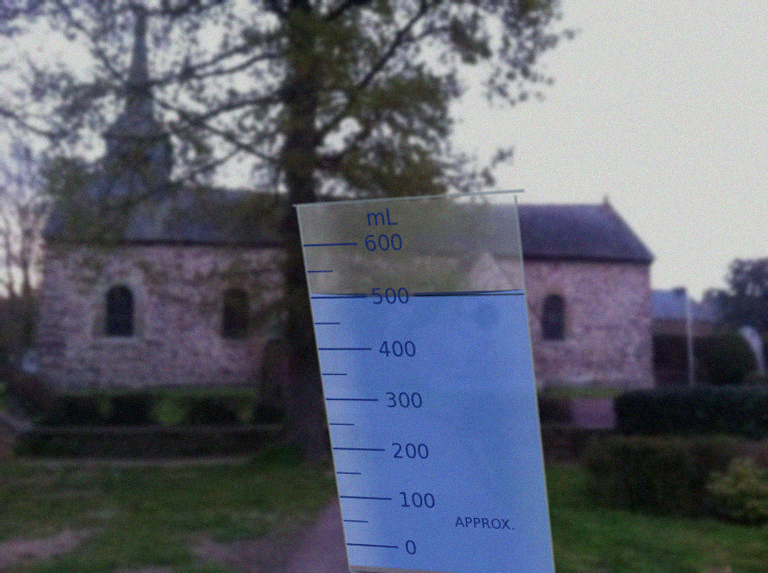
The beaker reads 500 mL
